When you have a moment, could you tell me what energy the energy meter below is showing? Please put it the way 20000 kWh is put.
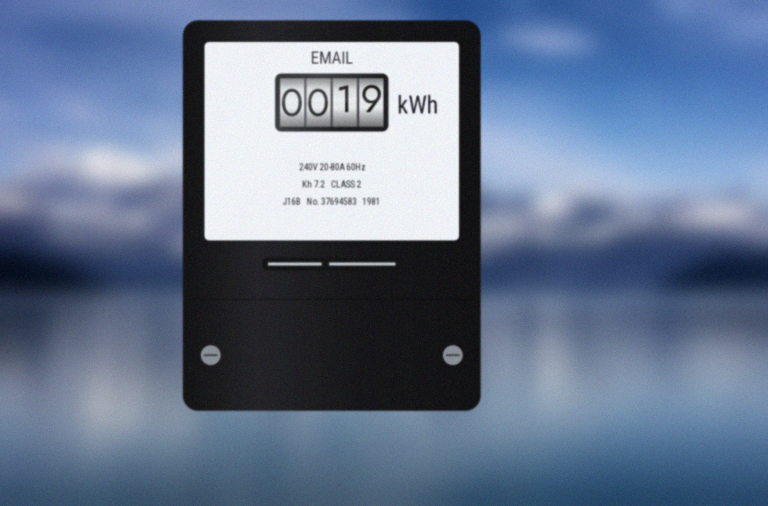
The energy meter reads 19 kWh
